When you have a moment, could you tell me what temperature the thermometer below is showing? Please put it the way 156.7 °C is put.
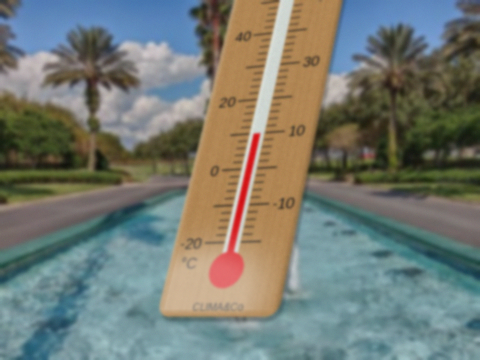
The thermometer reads 10 °C
